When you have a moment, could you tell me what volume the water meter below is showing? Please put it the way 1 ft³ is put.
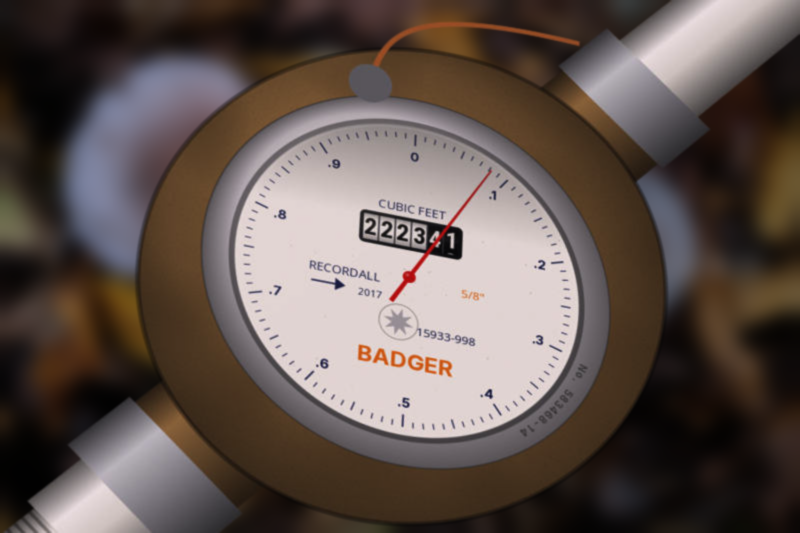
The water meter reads 222341.08 ft³
